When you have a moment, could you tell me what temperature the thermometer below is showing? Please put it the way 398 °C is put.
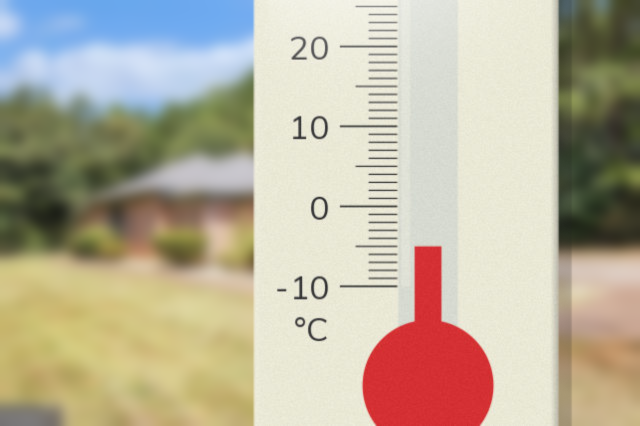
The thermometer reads -5 °C
